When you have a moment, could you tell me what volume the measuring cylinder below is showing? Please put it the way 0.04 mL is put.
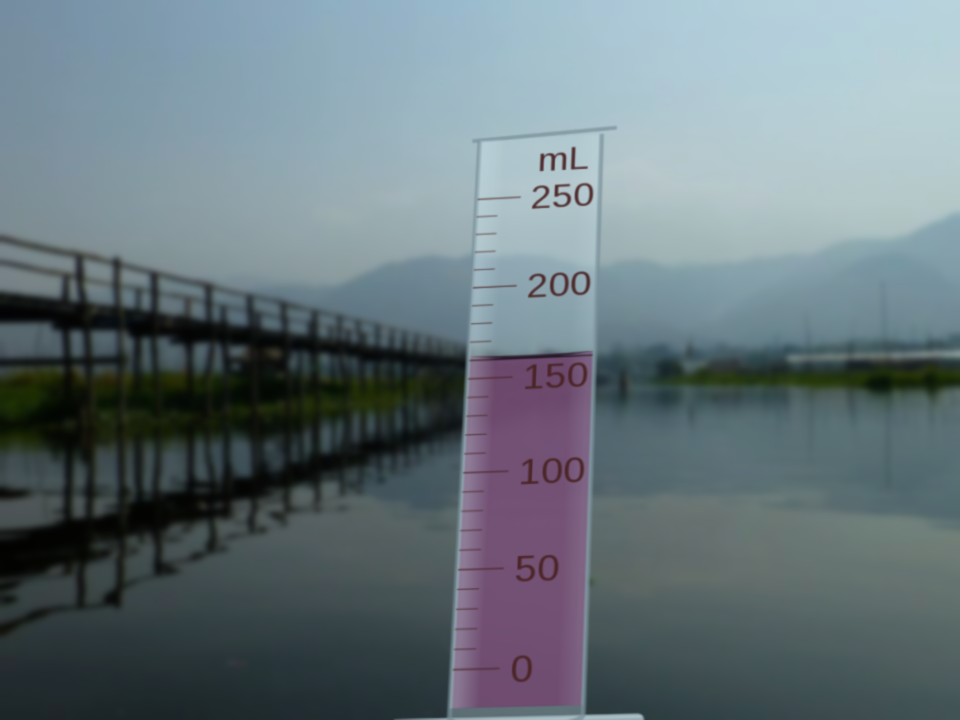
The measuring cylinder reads 160 mL
